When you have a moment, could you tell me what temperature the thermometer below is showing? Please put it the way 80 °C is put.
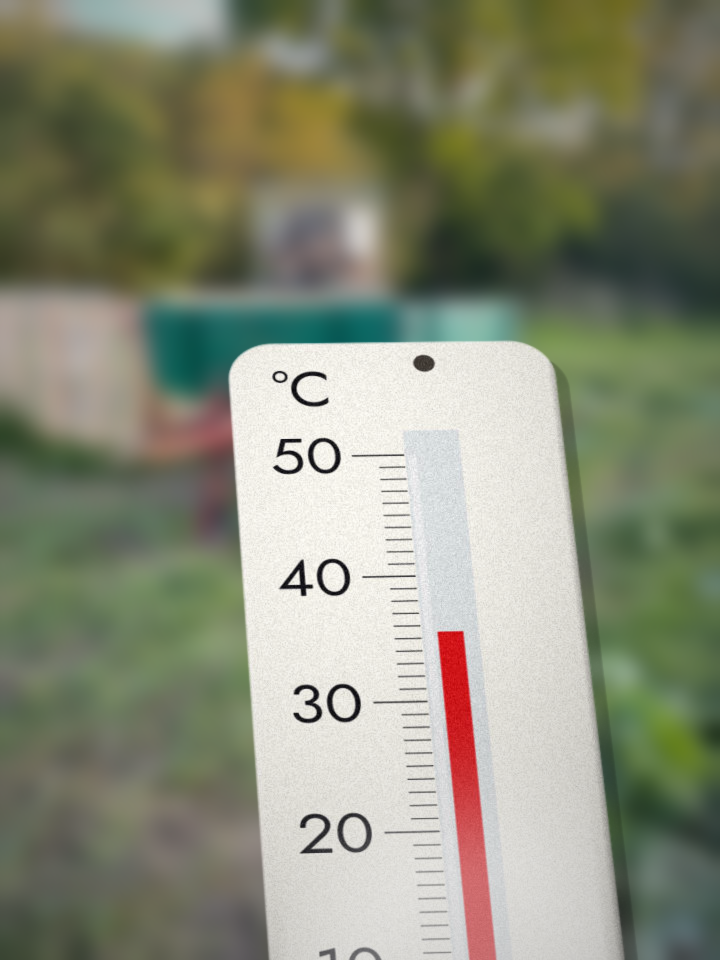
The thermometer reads 35.5 °C
